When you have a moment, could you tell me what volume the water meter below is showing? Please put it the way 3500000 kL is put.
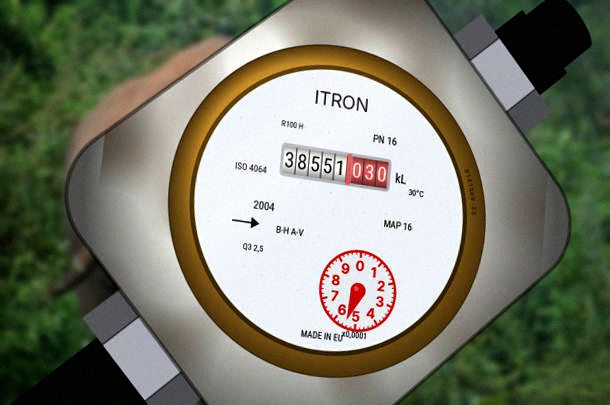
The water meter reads 38551.0305 kL
